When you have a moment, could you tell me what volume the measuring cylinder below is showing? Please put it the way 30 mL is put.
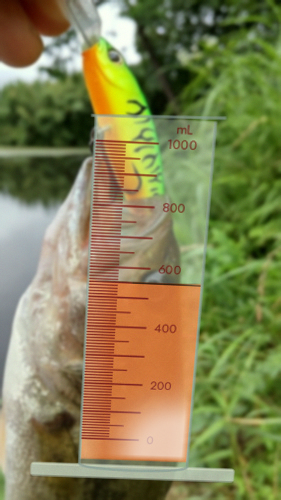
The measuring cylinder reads 550 mL
